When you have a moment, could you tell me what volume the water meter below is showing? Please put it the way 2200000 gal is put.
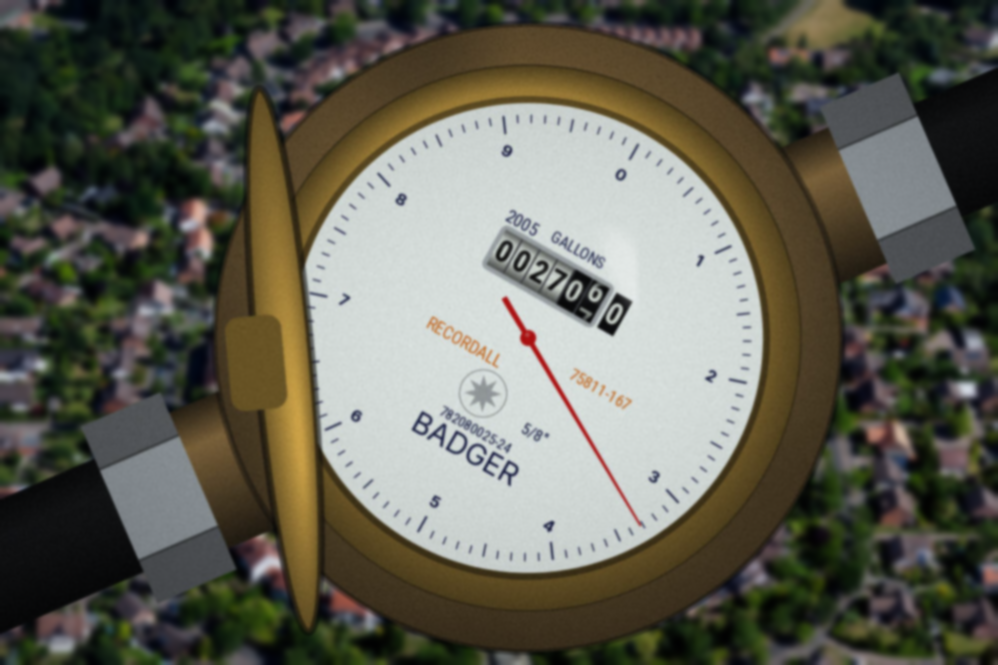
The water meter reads 27063.3 gal
